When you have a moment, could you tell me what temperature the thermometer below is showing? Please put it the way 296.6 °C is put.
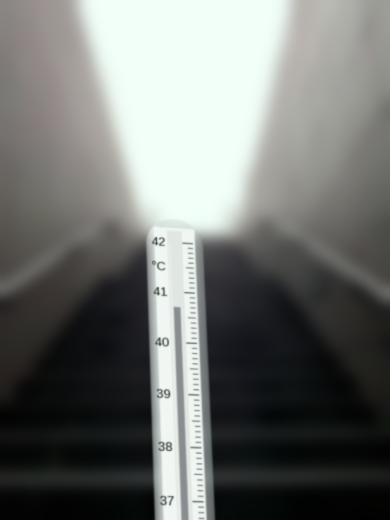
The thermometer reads 40.7 °C
